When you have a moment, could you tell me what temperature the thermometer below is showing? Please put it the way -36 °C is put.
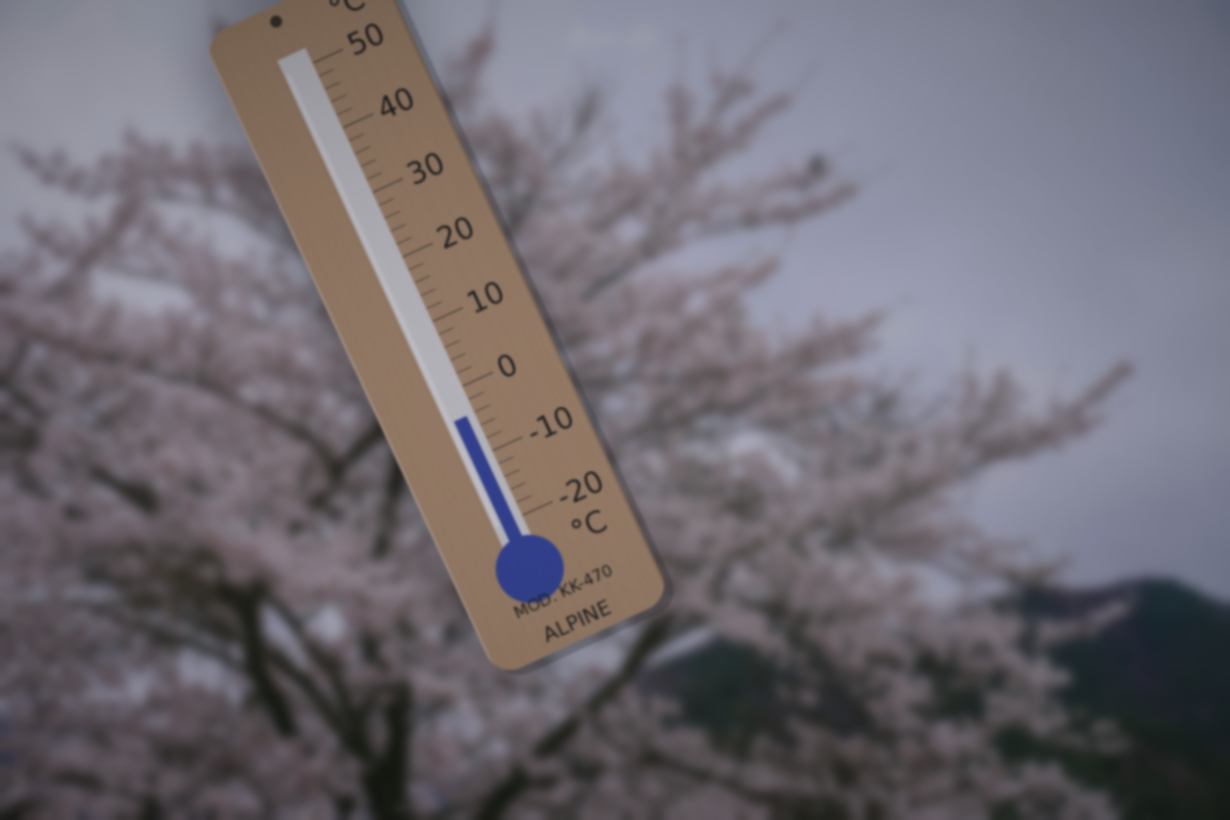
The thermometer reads -4 °C
